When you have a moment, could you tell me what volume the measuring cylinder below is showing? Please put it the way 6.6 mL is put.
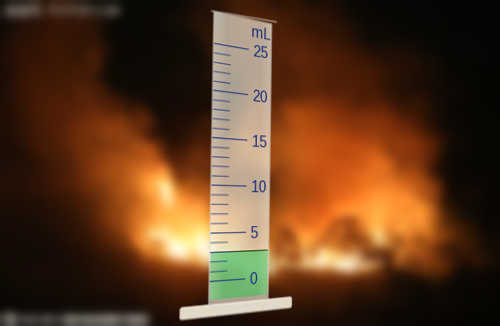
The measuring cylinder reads 3 mL
